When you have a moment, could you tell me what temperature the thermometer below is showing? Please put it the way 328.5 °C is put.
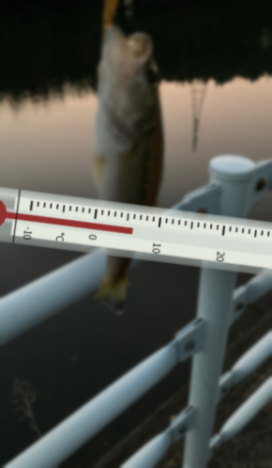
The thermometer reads 6 °C
